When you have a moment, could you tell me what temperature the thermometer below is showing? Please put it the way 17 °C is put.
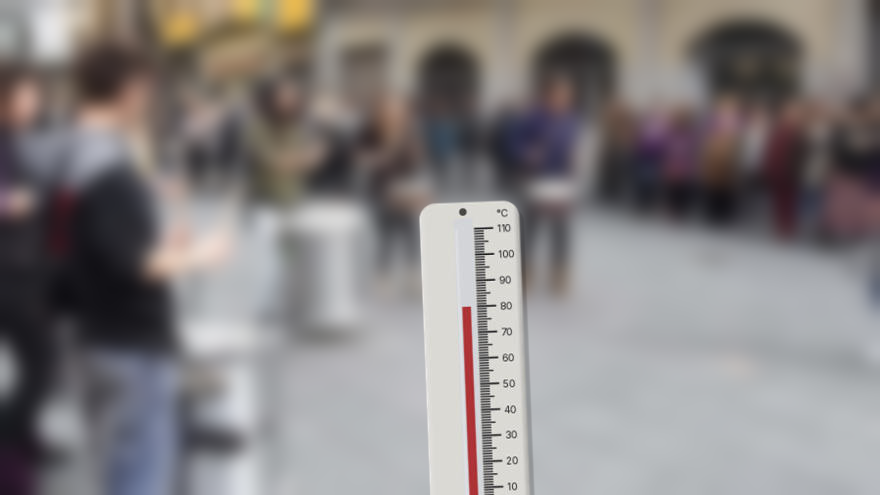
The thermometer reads 80 °C
